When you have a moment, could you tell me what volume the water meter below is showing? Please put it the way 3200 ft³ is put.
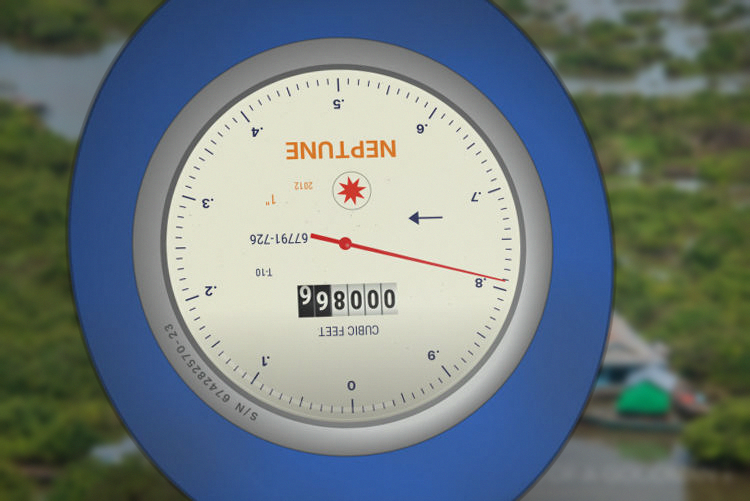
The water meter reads 865.79 ft³
